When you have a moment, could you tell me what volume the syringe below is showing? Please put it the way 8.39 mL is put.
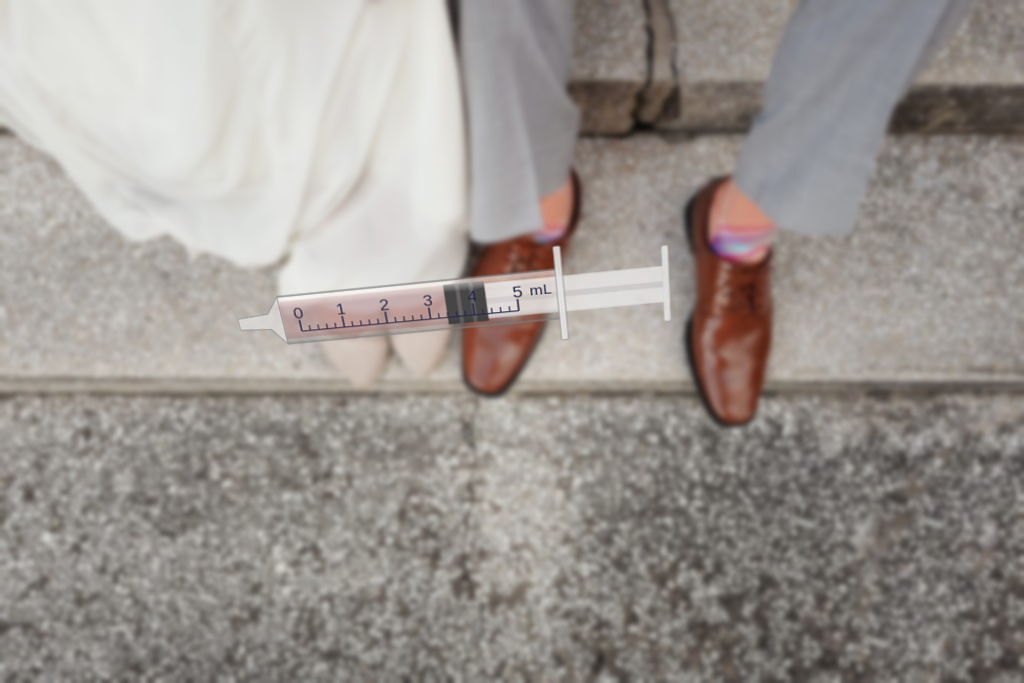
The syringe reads 3.4 mL
